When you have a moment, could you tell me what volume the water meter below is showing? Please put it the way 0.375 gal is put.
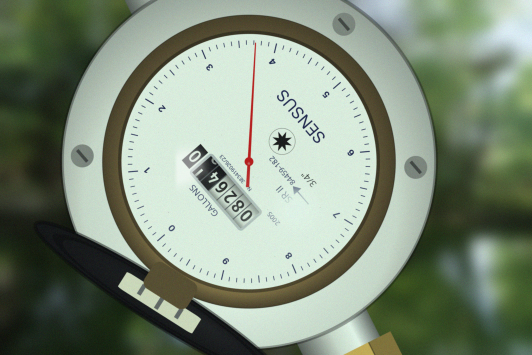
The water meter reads 826413.7 gal
